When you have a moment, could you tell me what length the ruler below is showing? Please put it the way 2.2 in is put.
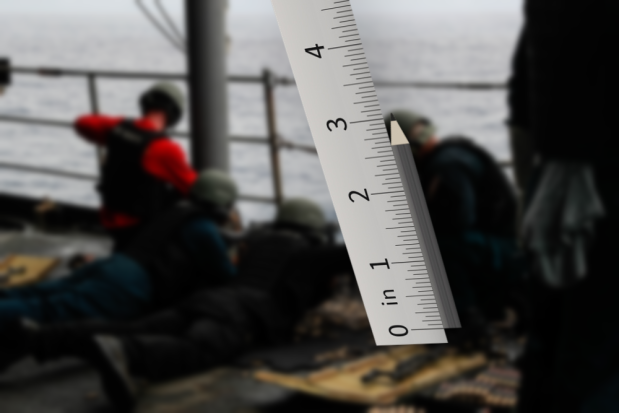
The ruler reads 3.0625 in
